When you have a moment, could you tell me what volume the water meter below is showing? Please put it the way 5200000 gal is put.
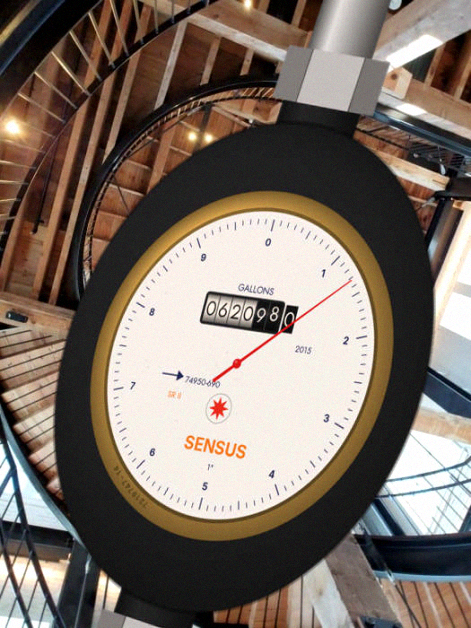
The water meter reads 620981.3 gal
